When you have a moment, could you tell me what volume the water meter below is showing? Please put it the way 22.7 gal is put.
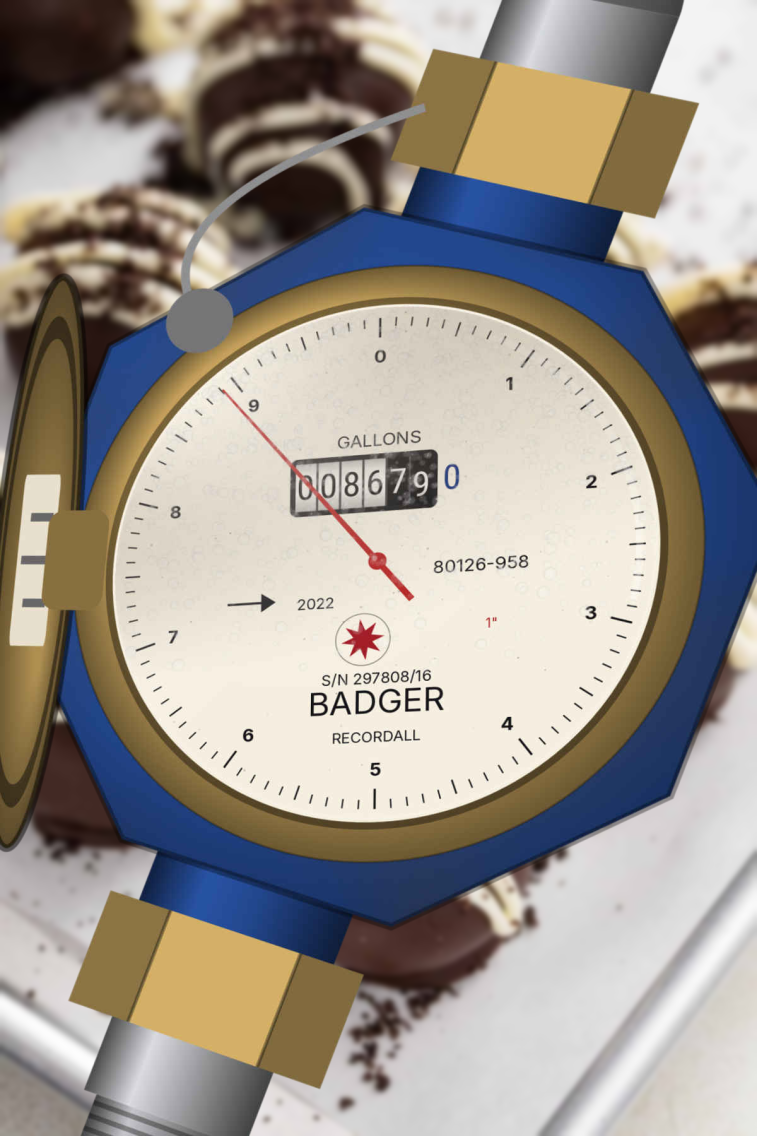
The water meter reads 86788.9 gal
